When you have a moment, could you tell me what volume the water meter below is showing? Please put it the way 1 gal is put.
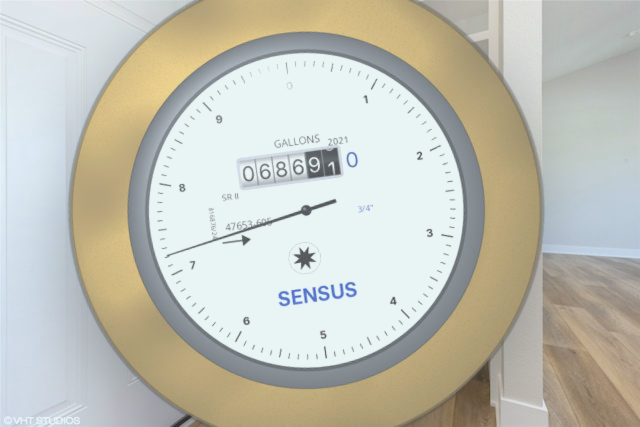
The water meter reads 686907.2 gal
